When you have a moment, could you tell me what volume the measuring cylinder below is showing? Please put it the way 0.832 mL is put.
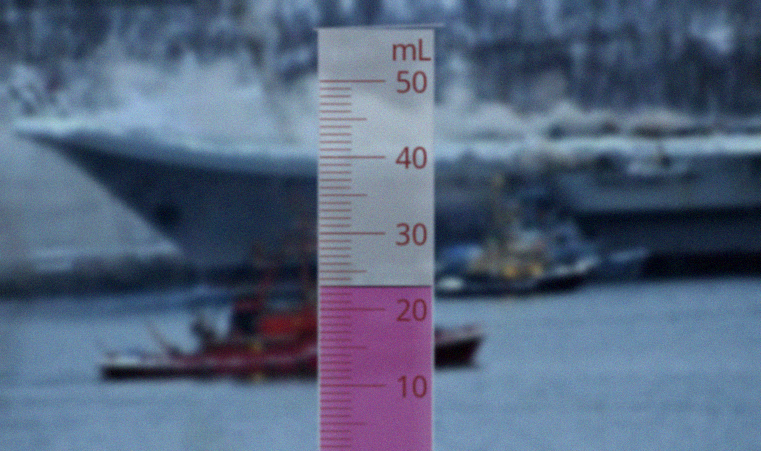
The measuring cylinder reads 23 mL
